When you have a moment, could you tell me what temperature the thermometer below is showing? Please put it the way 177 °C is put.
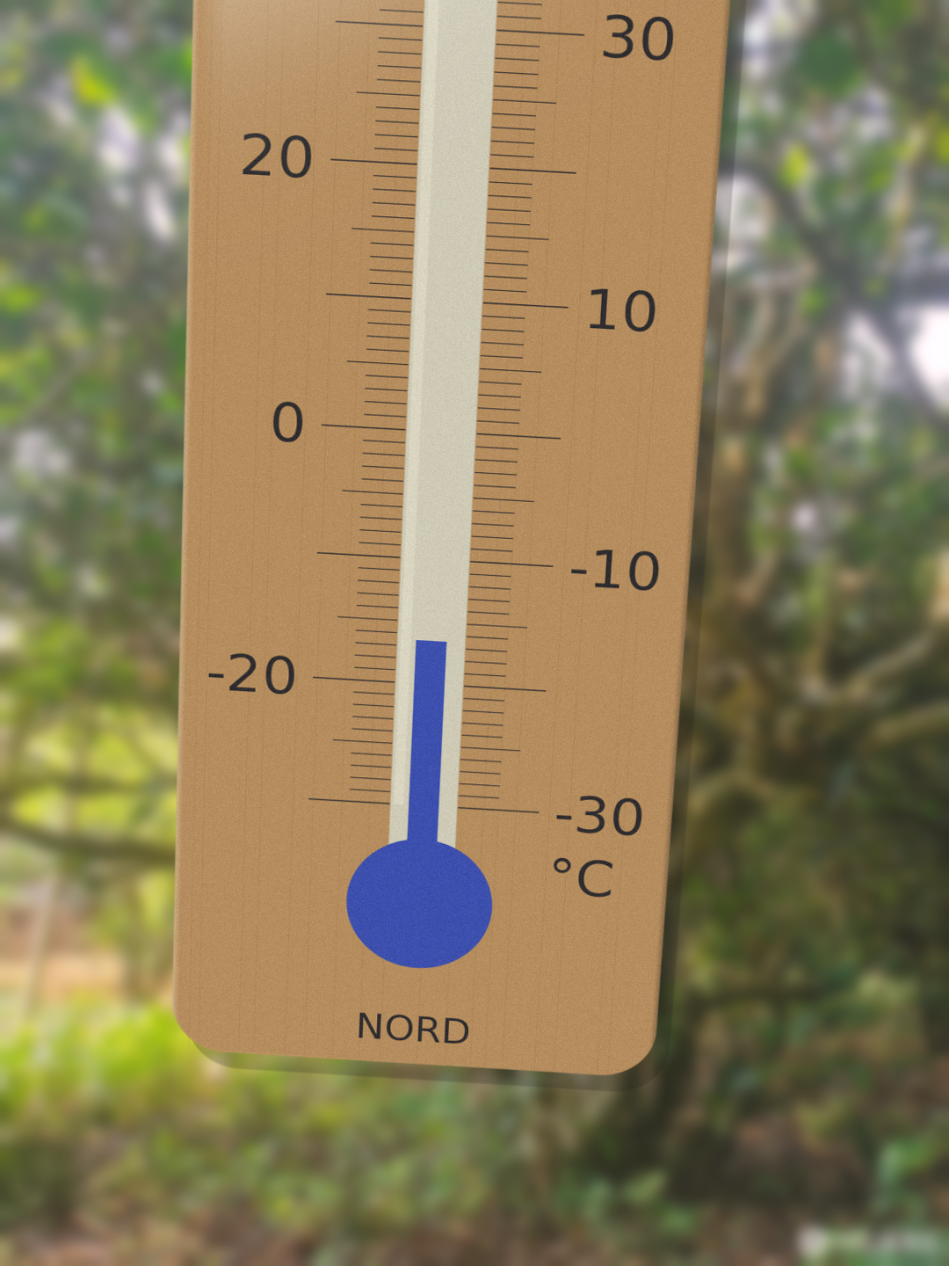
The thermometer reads -16.5 °C
